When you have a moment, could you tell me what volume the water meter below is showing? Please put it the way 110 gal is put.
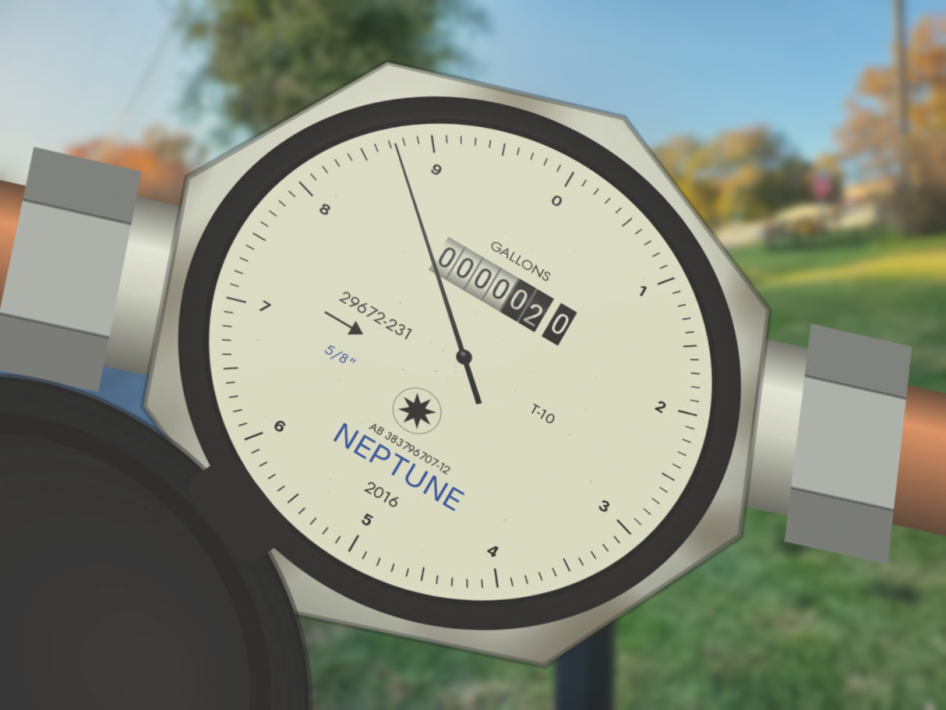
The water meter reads 18.7 gal
